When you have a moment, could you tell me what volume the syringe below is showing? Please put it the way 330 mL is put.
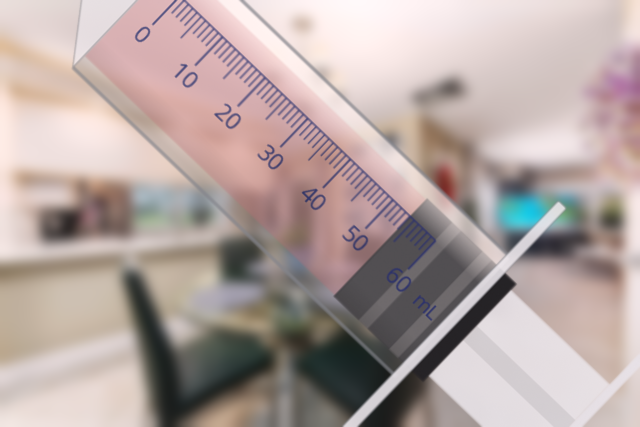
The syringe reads 54 mL
